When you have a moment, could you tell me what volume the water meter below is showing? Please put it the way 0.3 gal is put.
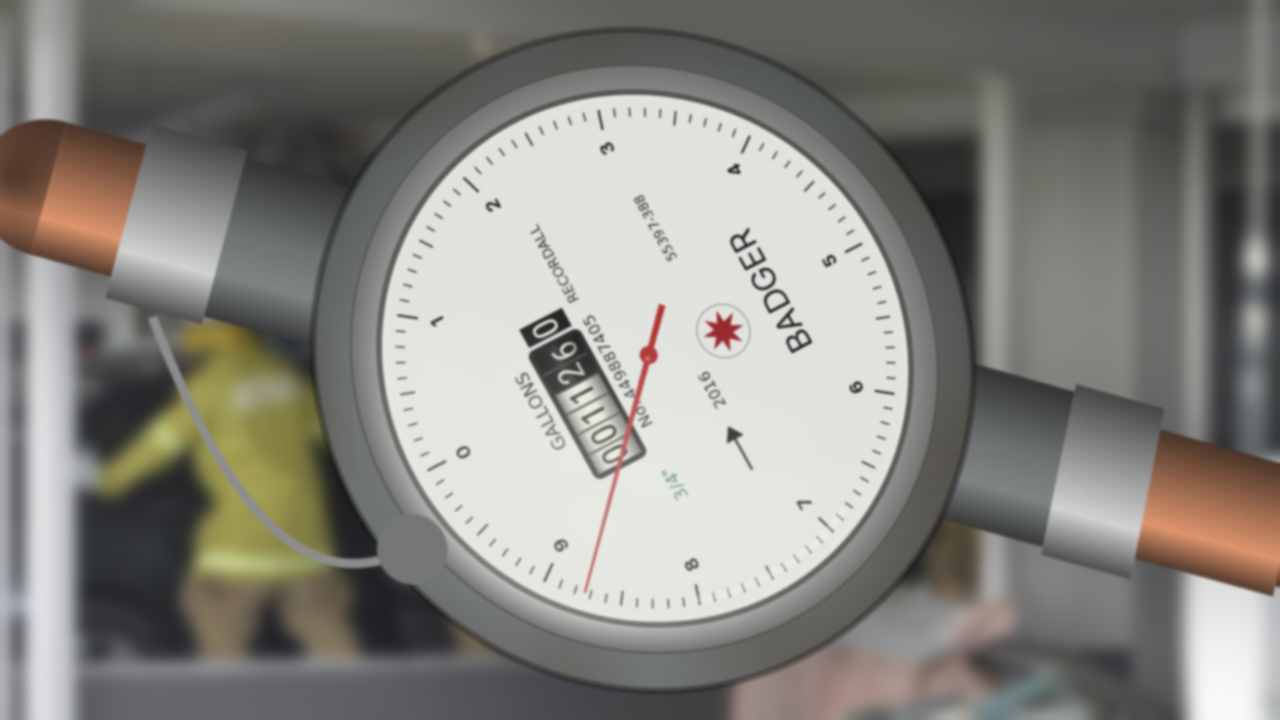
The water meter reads 11258.7 gal
